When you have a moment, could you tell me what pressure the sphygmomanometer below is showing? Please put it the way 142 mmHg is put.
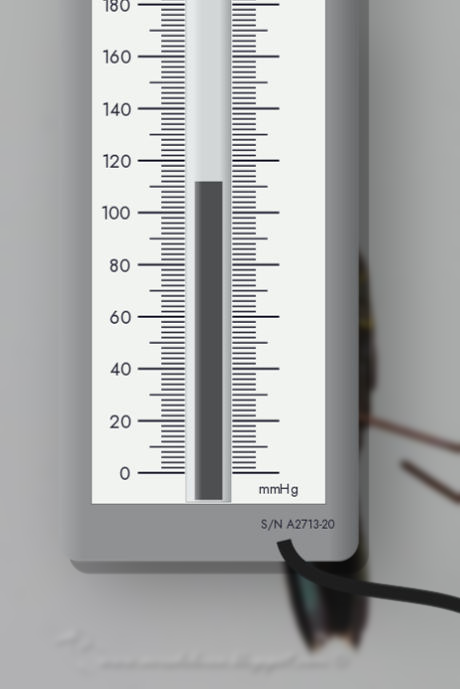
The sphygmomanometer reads 112 mmHg
